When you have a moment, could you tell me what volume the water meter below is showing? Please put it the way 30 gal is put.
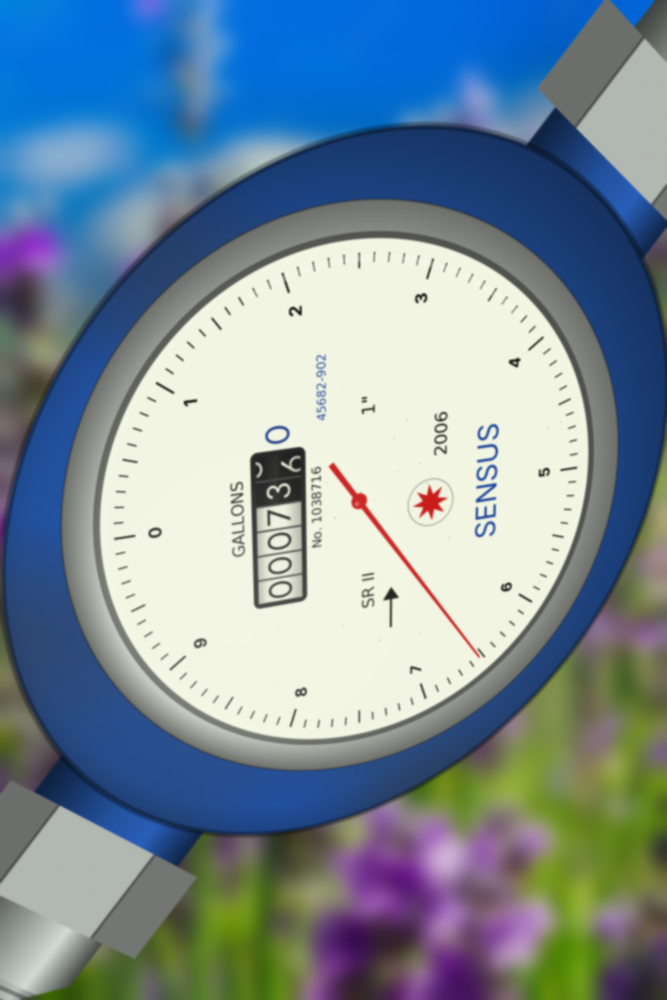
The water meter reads 7356.5 gal
